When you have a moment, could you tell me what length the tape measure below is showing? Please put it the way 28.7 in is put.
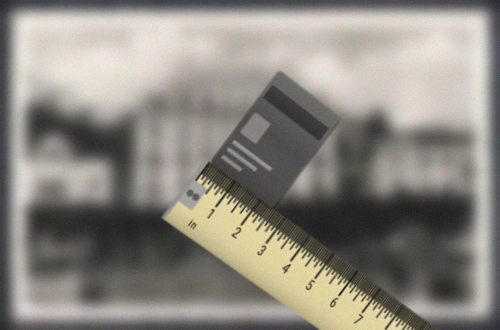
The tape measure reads 2.5 in
